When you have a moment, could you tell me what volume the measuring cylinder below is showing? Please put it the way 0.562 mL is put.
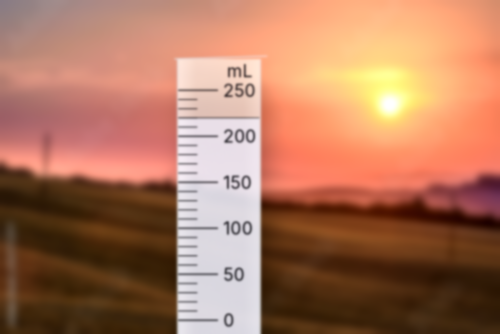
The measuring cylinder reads 220 mL
